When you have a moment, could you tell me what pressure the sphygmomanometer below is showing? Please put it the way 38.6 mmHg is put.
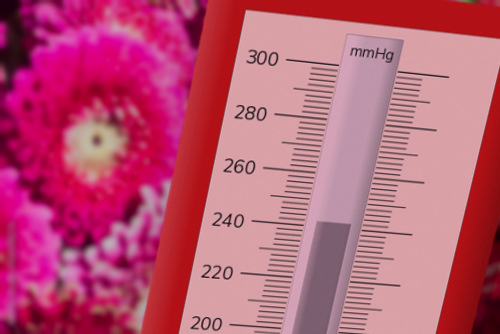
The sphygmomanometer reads 242 mmHg
